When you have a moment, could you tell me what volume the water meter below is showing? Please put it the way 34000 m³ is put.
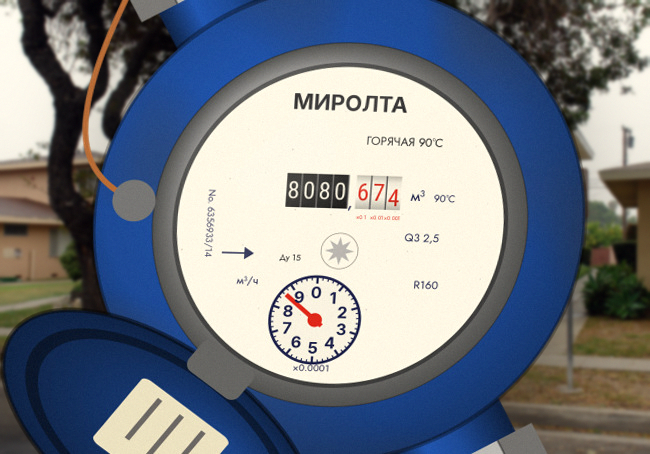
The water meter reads 8080.6738 m³
